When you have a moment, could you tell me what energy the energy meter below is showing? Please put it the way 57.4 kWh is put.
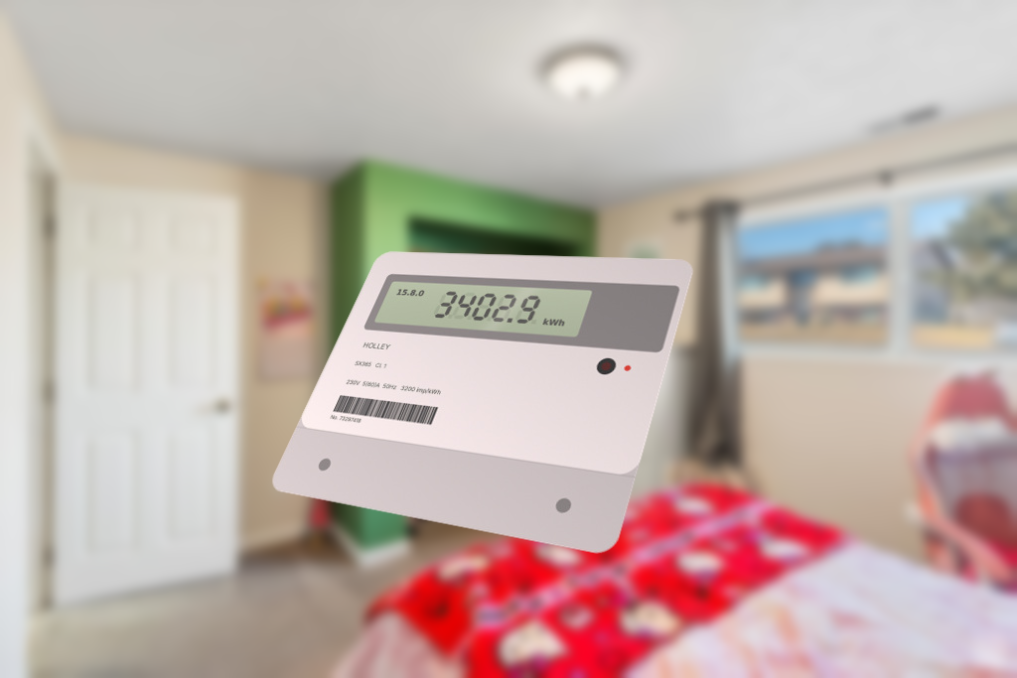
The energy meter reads 3402.9 kWh
